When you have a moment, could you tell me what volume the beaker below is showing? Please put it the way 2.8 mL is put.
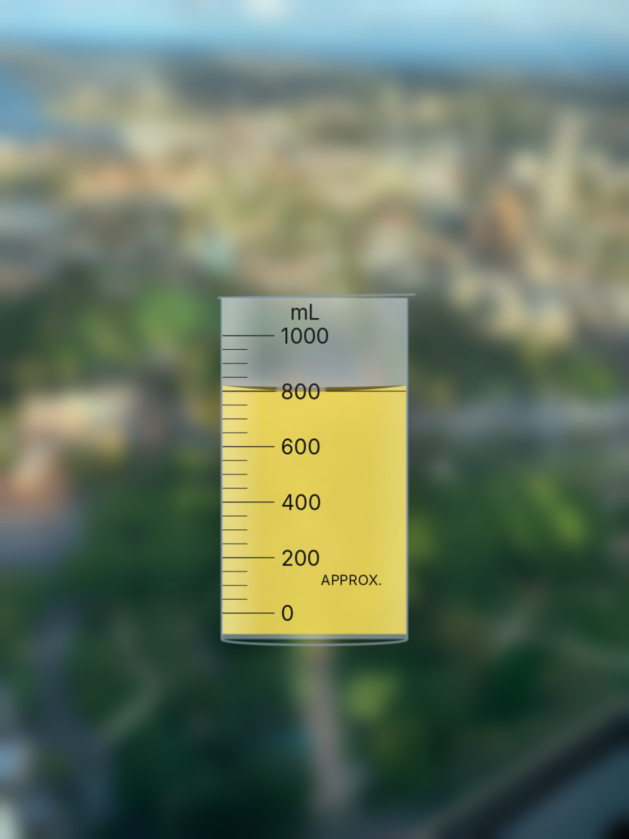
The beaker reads 800 mL
